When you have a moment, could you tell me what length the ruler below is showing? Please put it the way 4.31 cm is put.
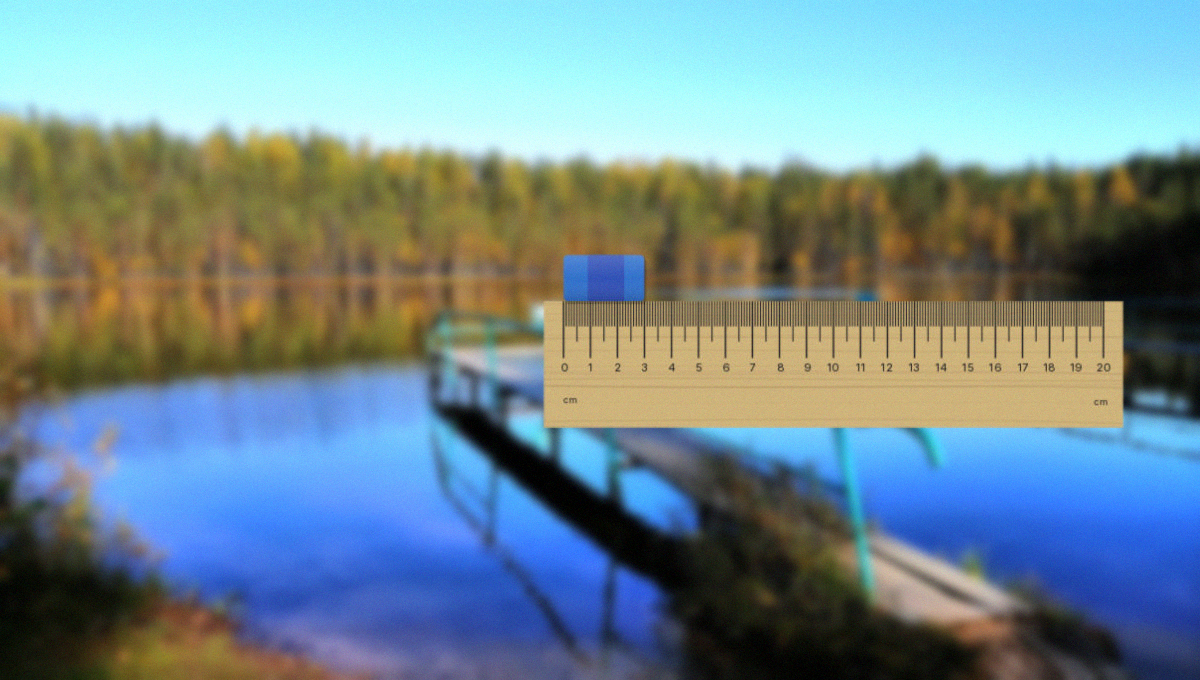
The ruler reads 3 cm
